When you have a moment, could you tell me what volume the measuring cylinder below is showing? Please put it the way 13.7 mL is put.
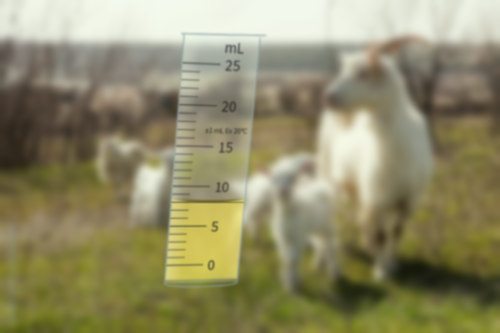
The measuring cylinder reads 8 mL
